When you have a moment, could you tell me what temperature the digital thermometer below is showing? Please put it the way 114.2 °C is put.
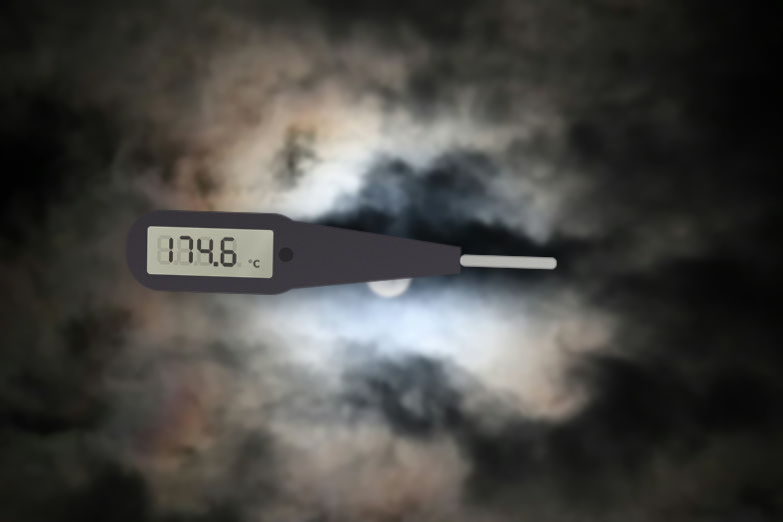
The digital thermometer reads 174.6 °C
